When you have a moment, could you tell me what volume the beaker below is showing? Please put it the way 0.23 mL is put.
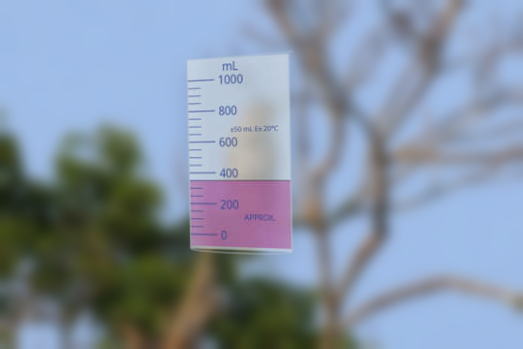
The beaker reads 350 mL
